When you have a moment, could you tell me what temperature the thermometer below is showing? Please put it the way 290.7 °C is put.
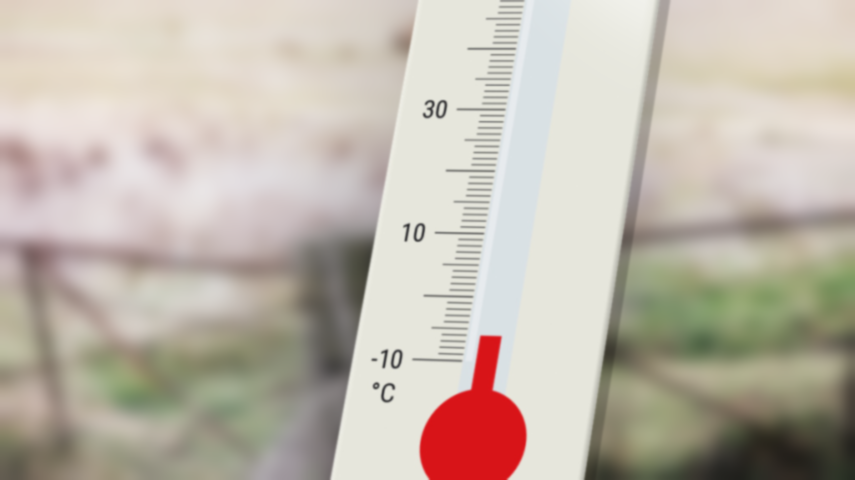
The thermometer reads -6 °C
